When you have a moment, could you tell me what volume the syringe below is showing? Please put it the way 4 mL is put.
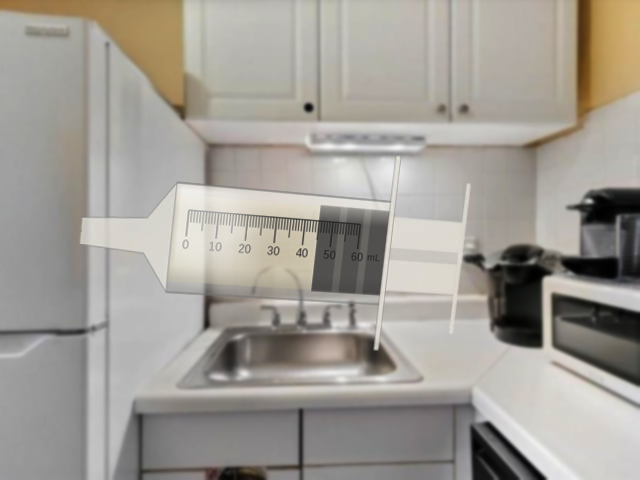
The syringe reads 45 mL
